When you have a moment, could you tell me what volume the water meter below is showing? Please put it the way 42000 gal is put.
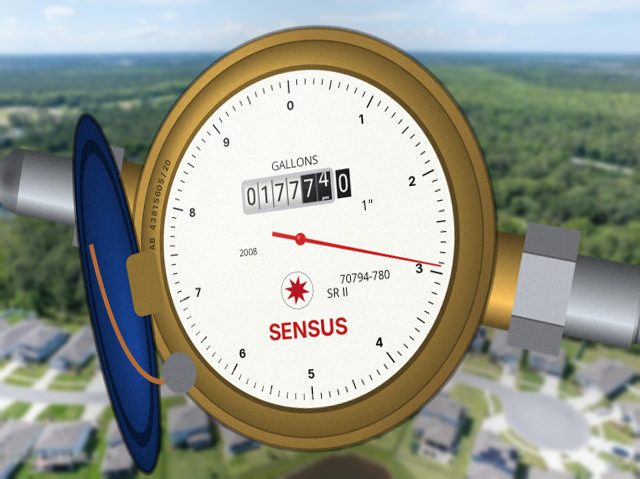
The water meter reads 177742.9 gal
